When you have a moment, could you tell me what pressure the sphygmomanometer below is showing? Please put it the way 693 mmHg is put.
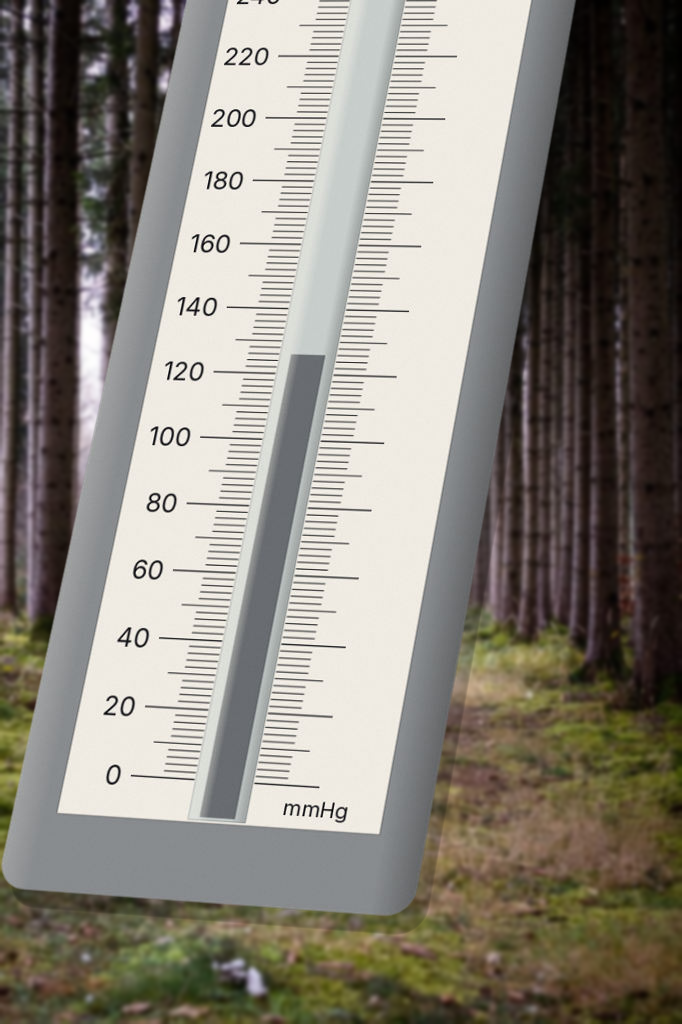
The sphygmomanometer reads 126 mmHg
